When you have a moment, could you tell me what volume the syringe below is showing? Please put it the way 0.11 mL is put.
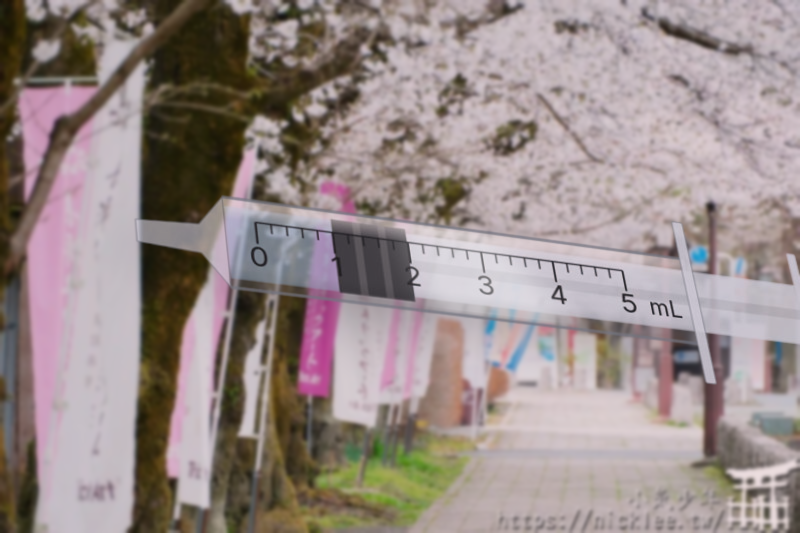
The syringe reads 1 mL
